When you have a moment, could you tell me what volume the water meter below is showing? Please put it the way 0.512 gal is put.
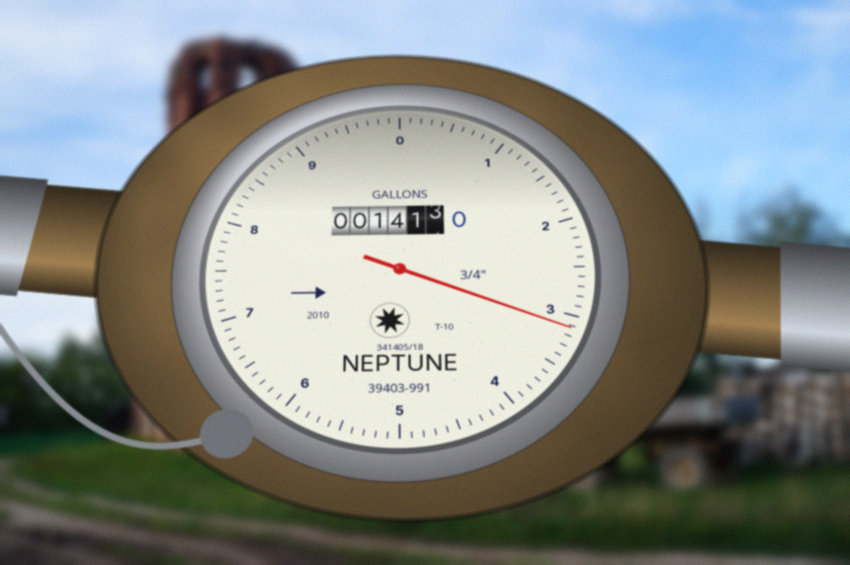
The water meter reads 14133.1 gal
